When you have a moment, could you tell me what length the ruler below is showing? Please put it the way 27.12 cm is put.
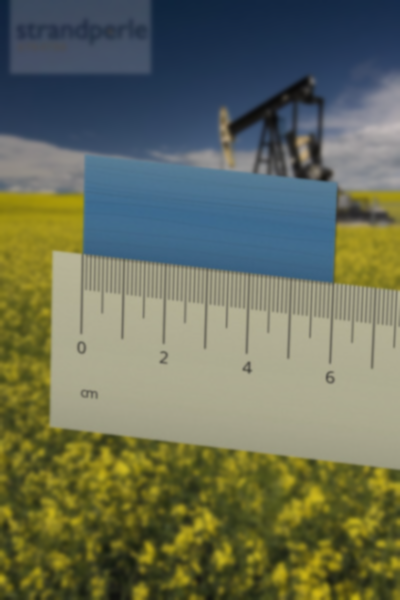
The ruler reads 6 cm
